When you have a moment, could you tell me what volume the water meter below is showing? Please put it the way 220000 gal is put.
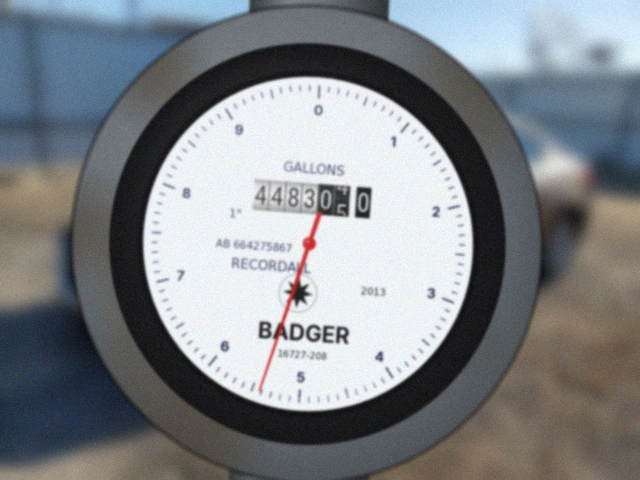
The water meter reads 4483045.4 gal
